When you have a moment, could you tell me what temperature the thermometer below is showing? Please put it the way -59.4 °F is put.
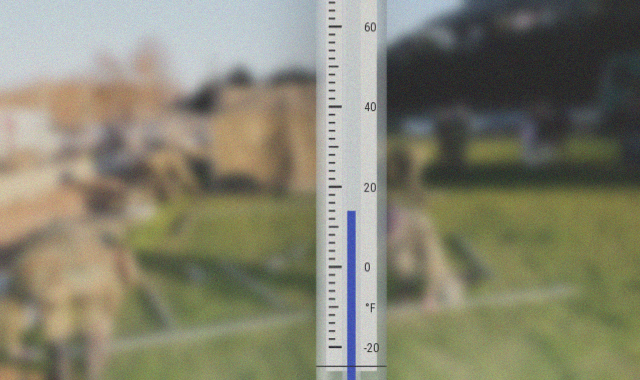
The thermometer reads 14 °F
